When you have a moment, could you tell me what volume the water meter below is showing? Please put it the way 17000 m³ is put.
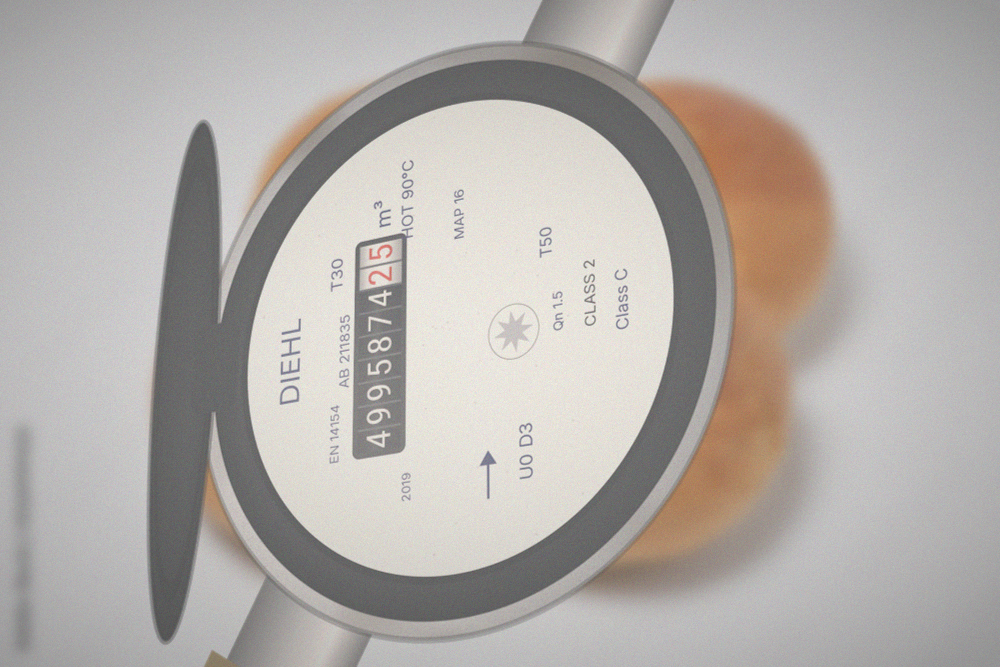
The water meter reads 4995874.25 m³
